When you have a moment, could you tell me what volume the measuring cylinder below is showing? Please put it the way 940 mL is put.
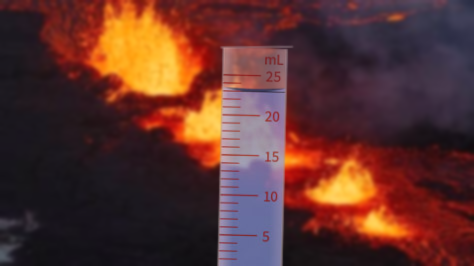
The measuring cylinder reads 23 mL
